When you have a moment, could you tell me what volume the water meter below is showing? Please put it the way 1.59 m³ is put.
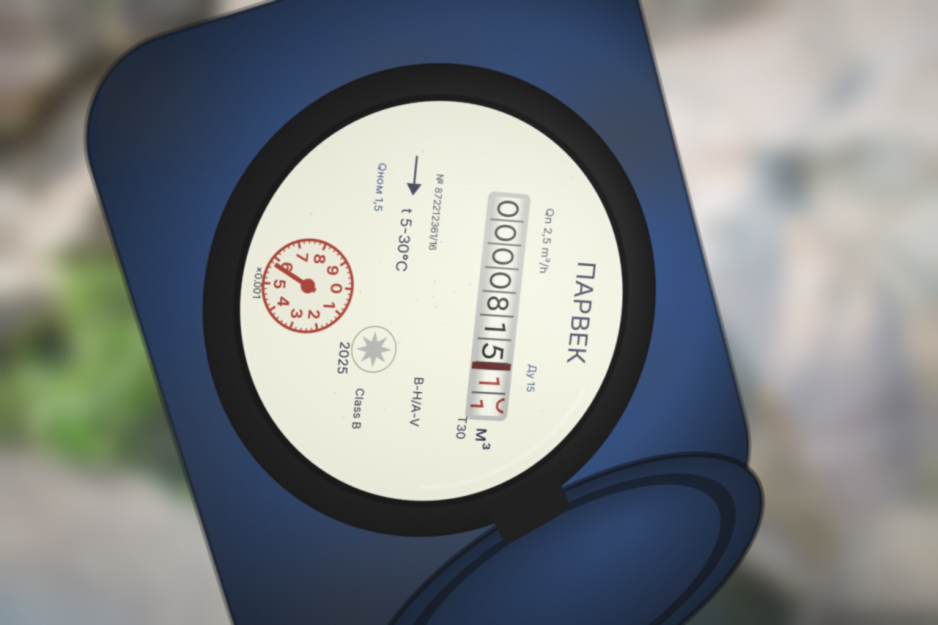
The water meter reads 815.105 m³
